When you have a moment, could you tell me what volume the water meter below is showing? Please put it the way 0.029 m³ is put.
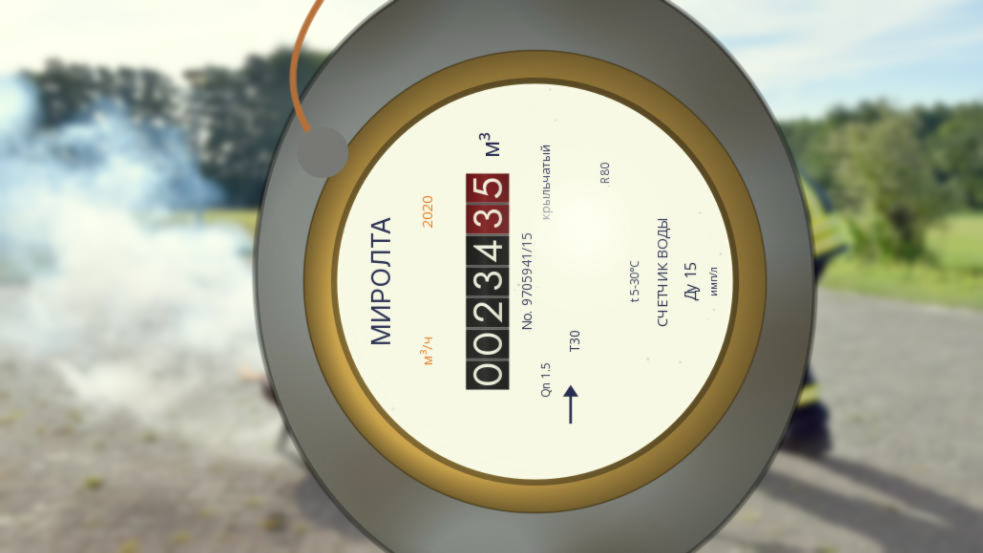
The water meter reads 234.35 m³
